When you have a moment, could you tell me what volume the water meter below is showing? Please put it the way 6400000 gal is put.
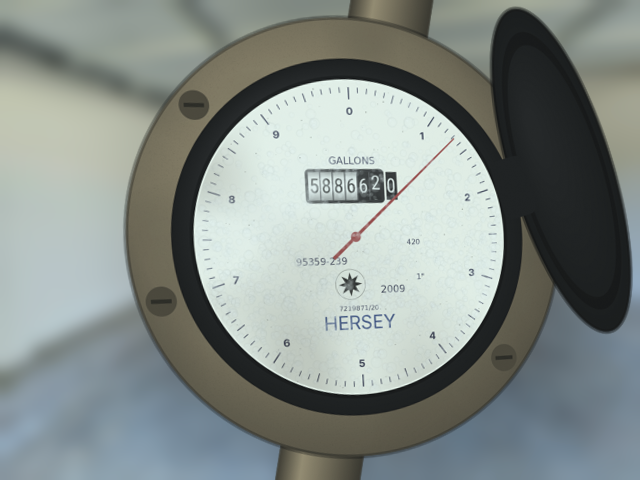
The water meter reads 5886621.3 gal
